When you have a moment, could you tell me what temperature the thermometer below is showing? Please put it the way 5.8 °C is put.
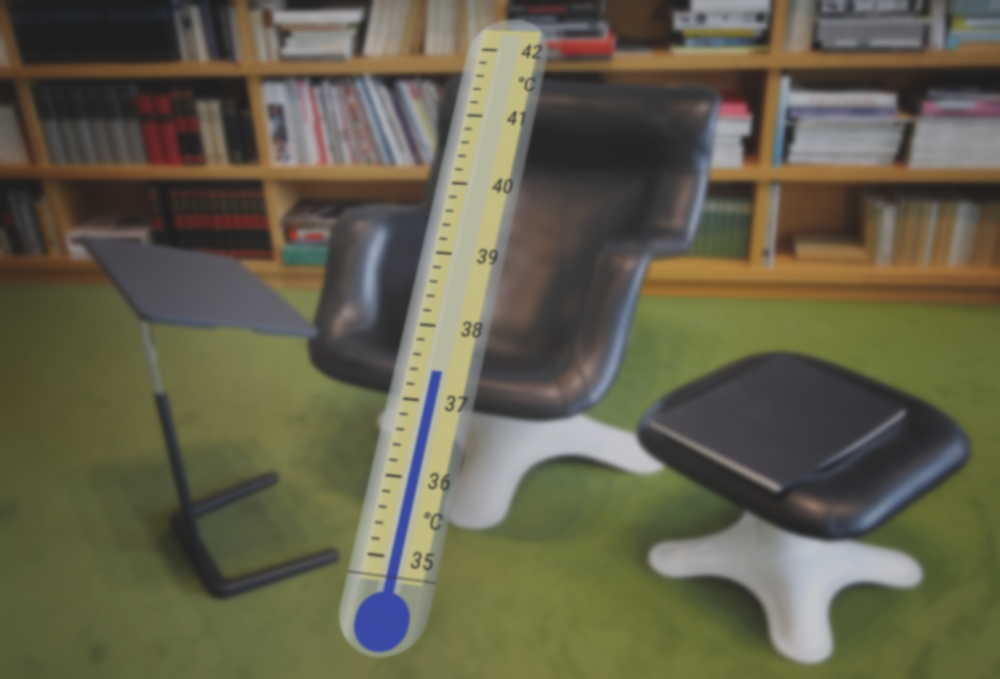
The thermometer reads 37.4 °C
